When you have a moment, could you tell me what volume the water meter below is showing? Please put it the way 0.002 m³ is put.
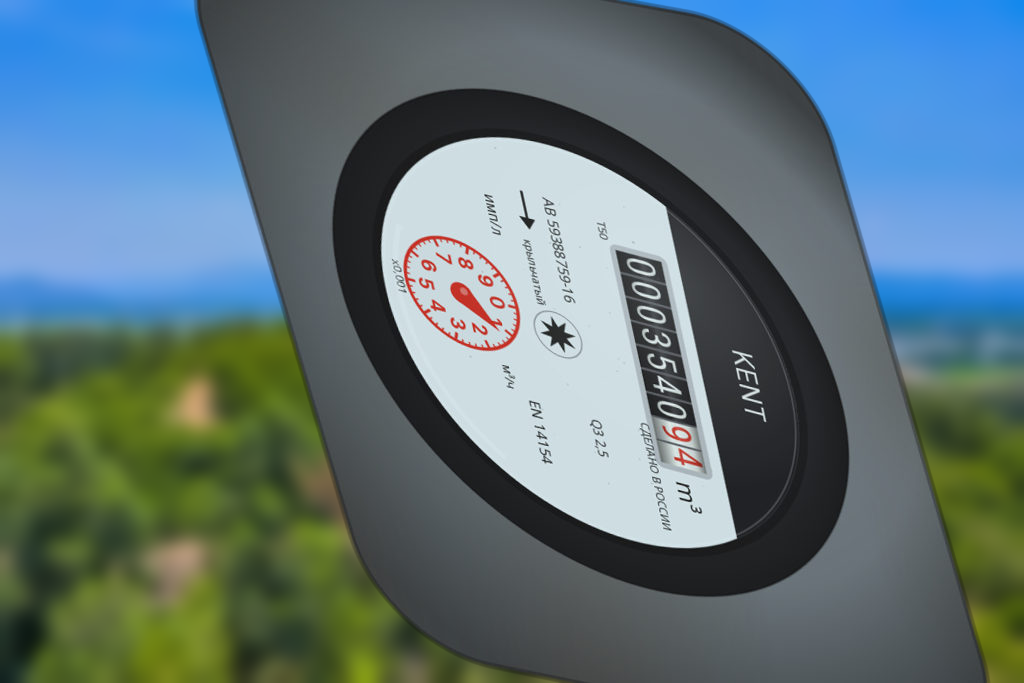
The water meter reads 3540.941 m³
